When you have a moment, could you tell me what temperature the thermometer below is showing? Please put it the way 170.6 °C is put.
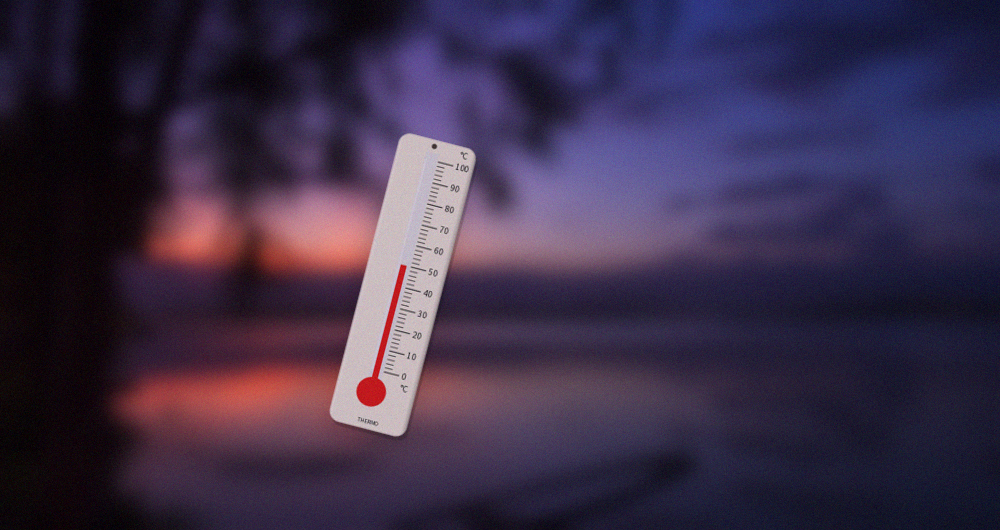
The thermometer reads 50 °C
